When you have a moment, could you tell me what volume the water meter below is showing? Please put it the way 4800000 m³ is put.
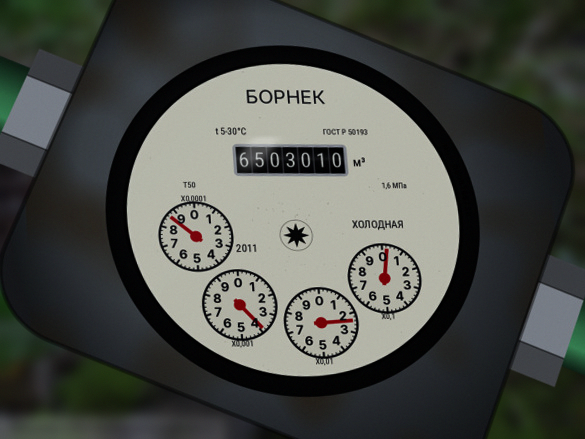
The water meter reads 6503010.0238 m³
